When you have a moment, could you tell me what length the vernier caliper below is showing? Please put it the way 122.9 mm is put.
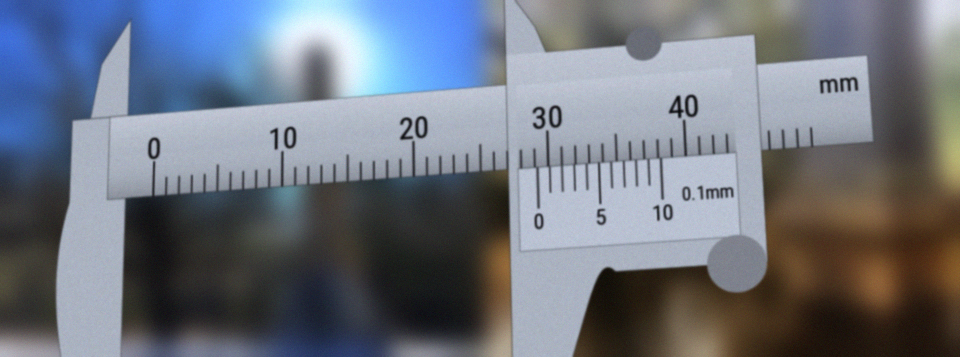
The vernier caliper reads 29.2 mm
